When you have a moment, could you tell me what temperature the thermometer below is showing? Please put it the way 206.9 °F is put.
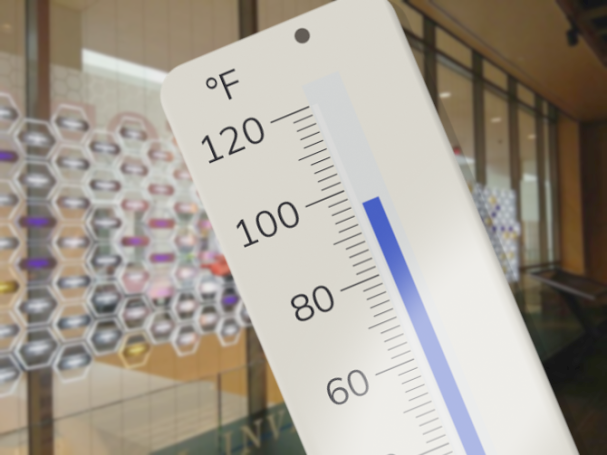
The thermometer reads 96 °F
